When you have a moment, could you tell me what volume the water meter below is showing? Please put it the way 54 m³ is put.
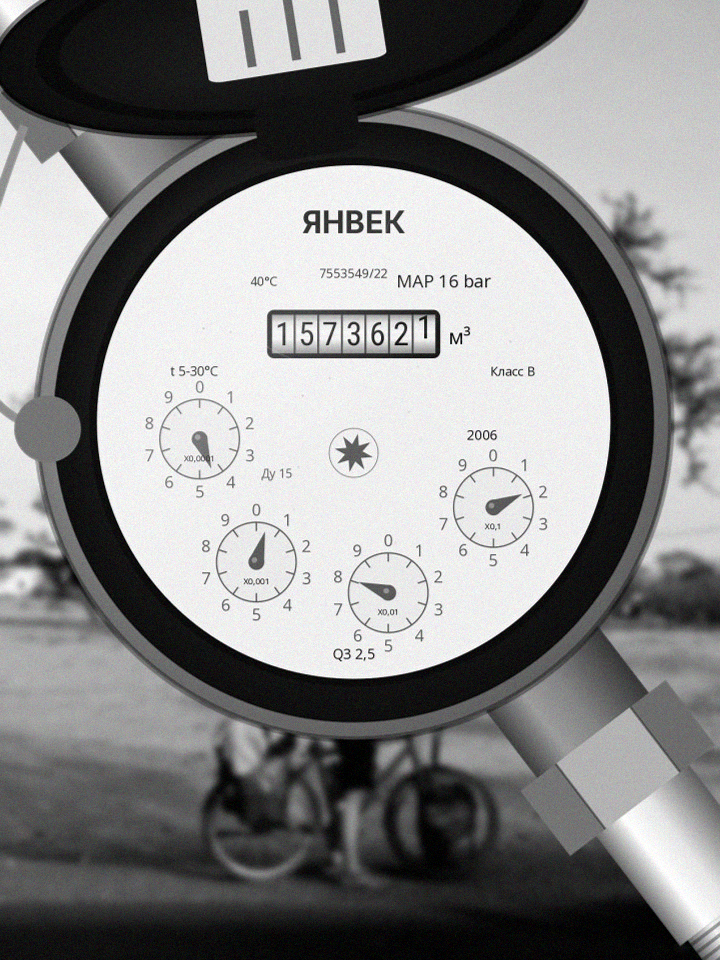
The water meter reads 1573621.1804 m³
